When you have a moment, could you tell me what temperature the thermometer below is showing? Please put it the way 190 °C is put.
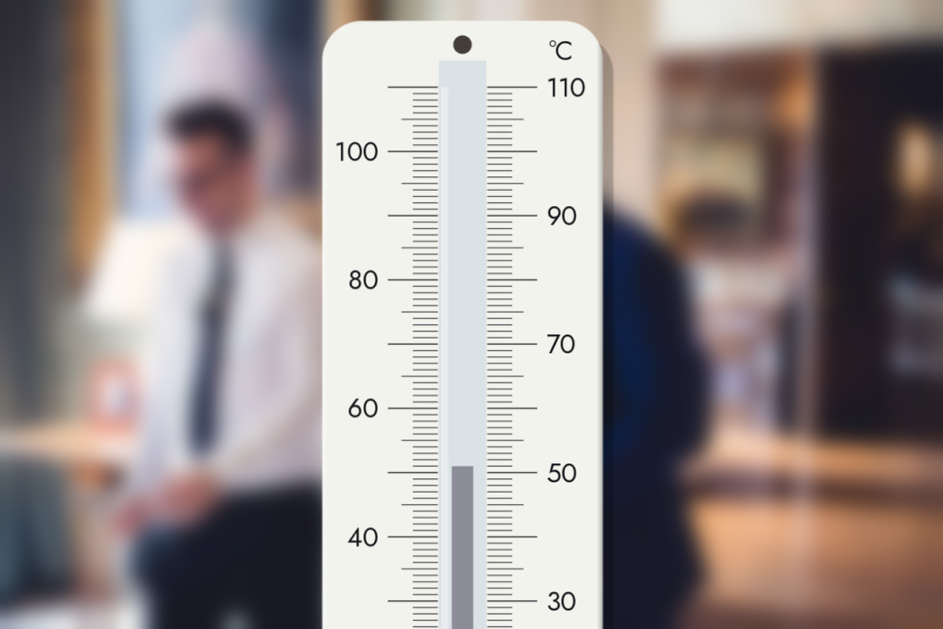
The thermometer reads 51 °C
